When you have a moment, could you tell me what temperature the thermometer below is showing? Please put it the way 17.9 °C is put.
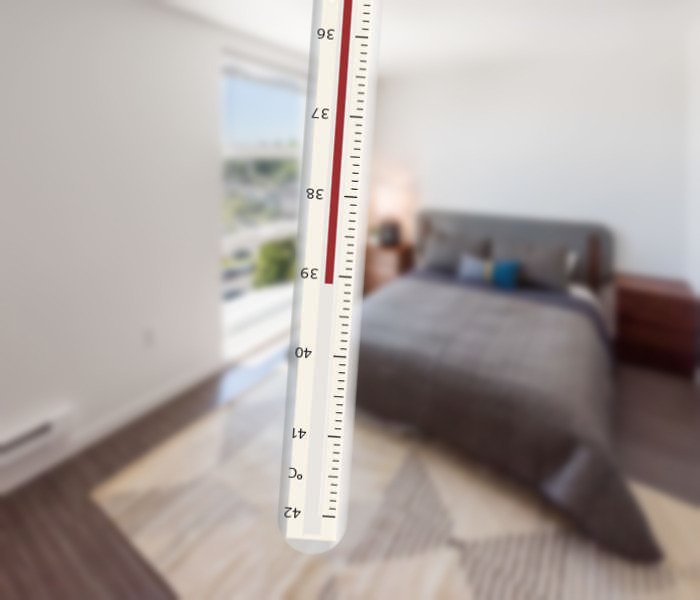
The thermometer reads 39.1 °C
